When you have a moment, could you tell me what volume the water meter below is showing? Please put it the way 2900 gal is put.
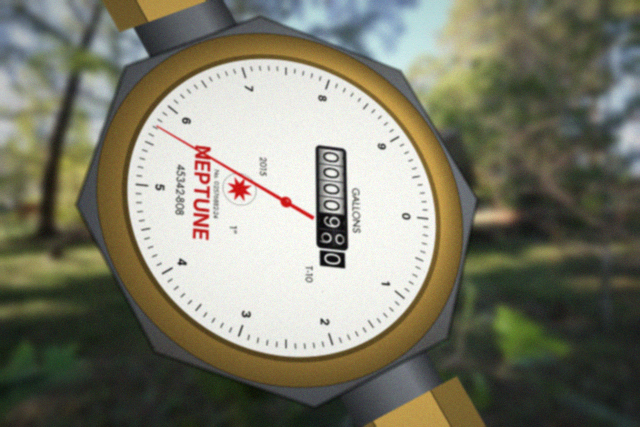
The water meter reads 985.7 gal
